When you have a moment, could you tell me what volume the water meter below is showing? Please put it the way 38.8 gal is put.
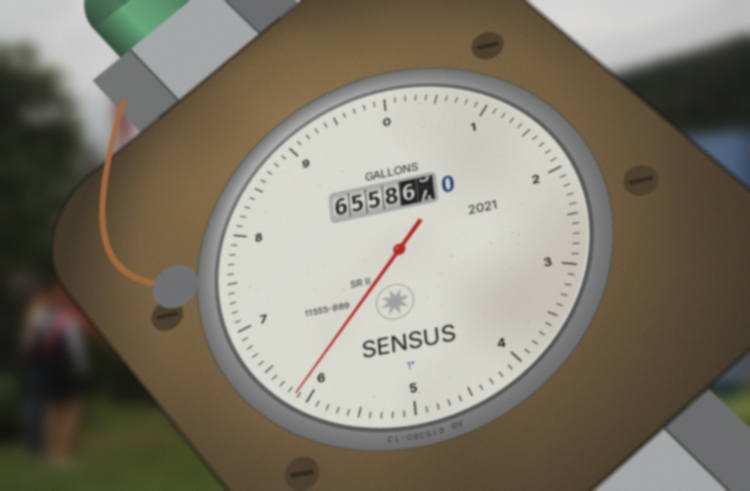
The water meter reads 6558636.1 gal
